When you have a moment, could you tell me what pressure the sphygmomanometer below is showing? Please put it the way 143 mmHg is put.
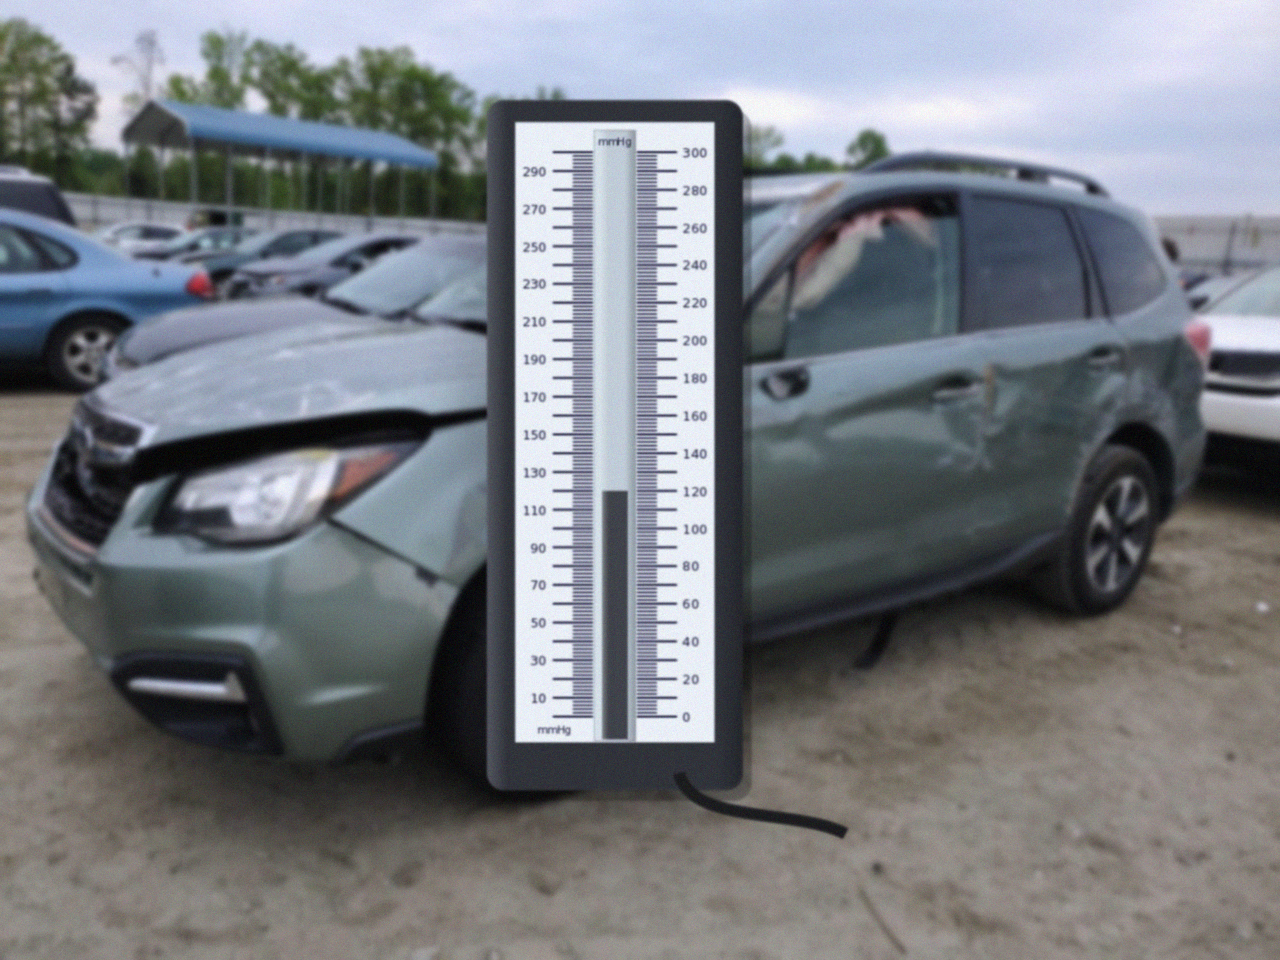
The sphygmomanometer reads 120 mmHg
